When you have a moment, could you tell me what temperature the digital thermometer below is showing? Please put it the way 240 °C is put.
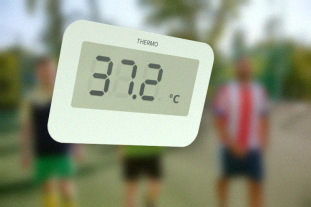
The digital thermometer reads 37.2 °C
